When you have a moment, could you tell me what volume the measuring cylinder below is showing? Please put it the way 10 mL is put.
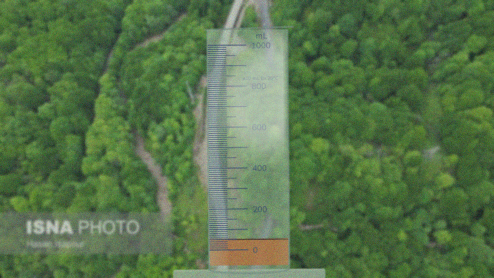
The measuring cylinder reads 50 mL
